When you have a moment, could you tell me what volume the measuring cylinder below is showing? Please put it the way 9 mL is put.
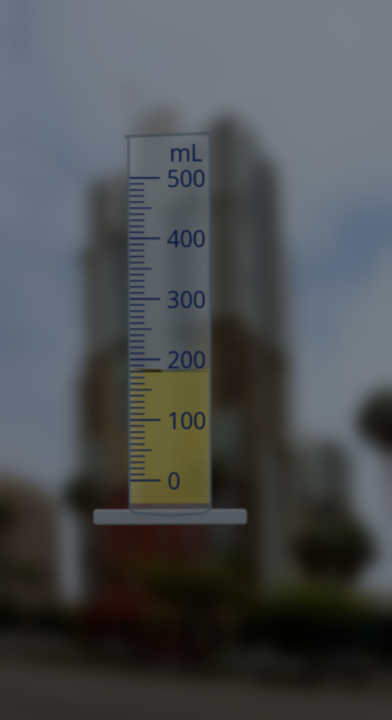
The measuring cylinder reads 180 mL
